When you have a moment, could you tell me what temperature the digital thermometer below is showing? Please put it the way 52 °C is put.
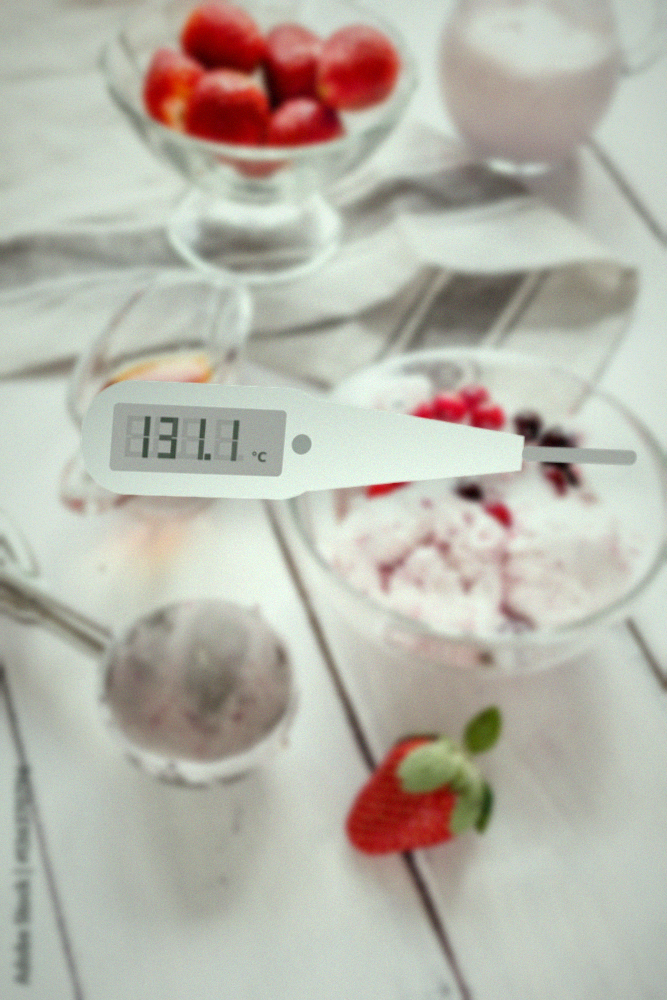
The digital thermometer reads 131.1 °C
